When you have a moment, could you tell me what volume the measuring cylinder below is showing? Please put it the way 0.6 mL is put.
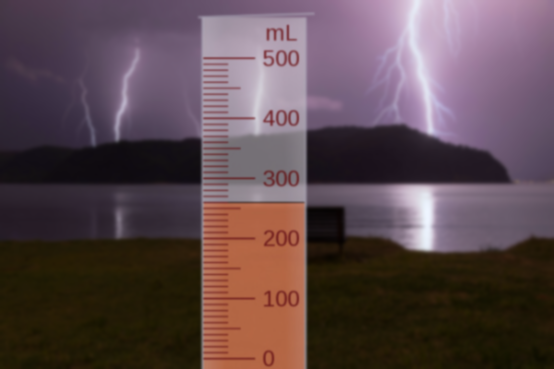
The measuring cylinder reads 260 mL
